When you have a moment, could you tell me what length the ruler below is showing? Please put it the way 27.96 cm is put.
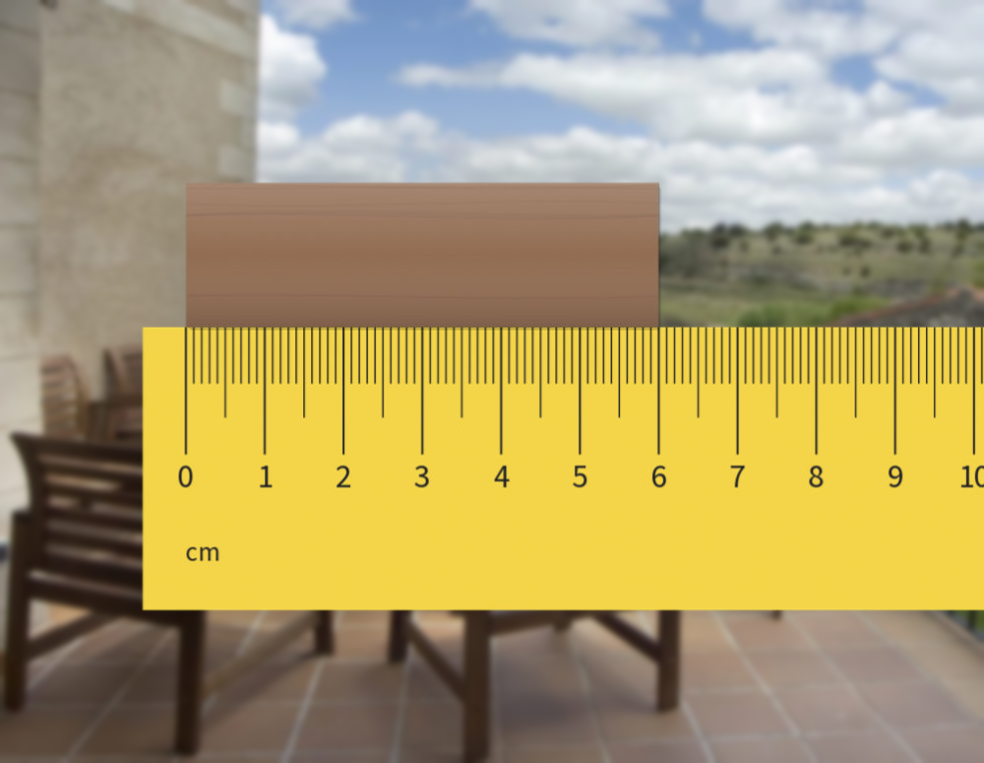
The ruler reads 6 cm
